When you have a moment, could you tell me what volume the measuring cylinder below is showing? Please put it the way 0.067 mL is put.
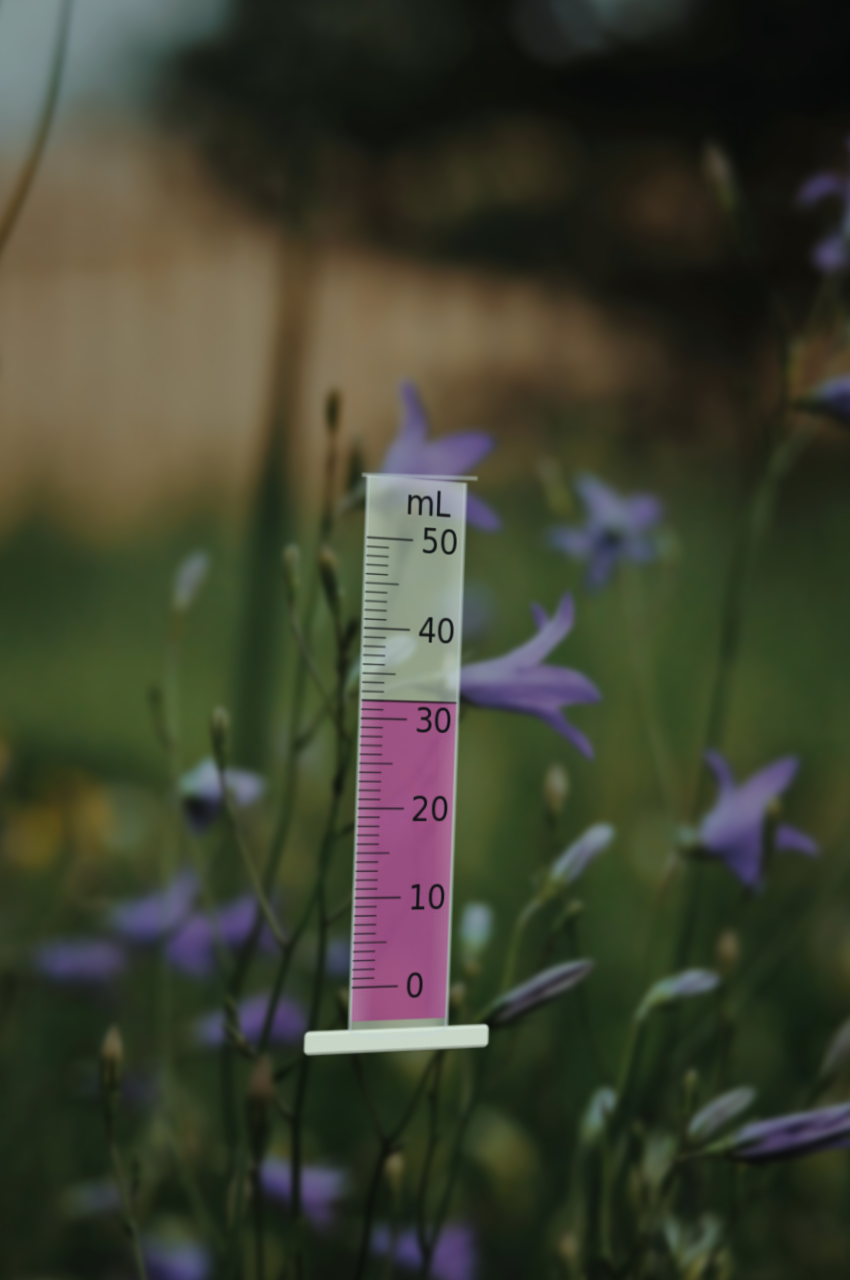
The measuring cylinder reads 32 mL
